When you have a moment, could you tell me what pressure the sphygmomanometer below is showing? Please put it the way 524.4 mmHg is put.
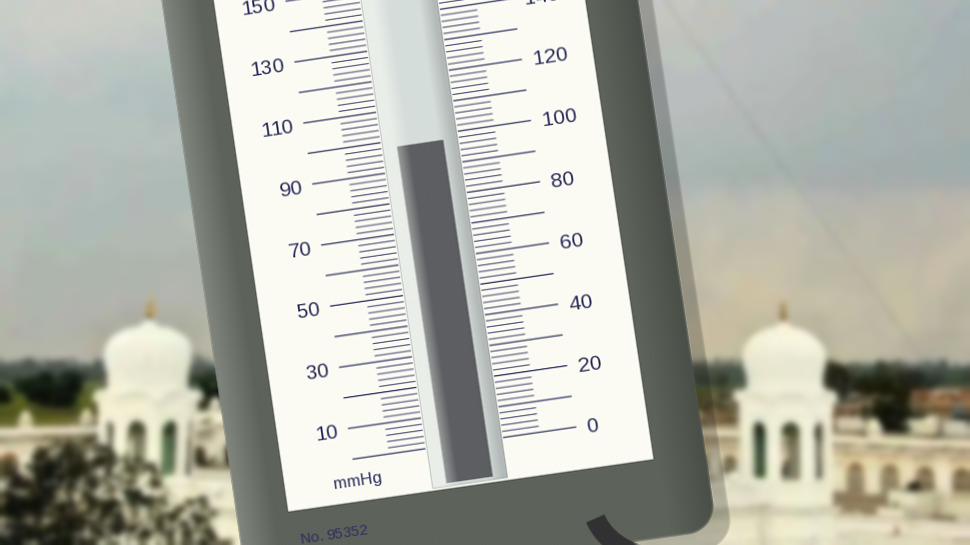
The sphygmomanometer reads 98 mmHg
